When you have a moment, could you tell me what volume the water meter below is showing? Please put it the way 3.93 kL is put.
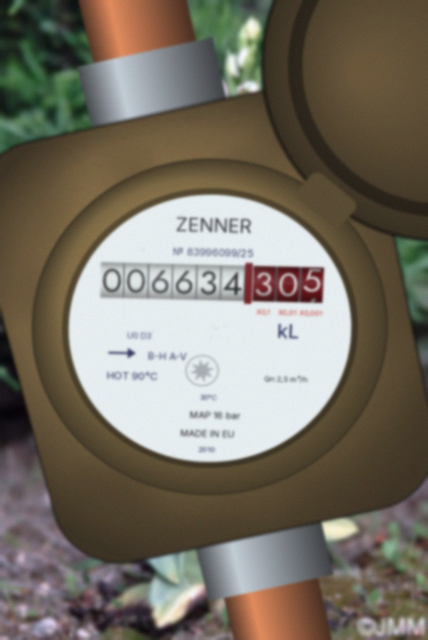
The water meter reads 6634.305 kL
